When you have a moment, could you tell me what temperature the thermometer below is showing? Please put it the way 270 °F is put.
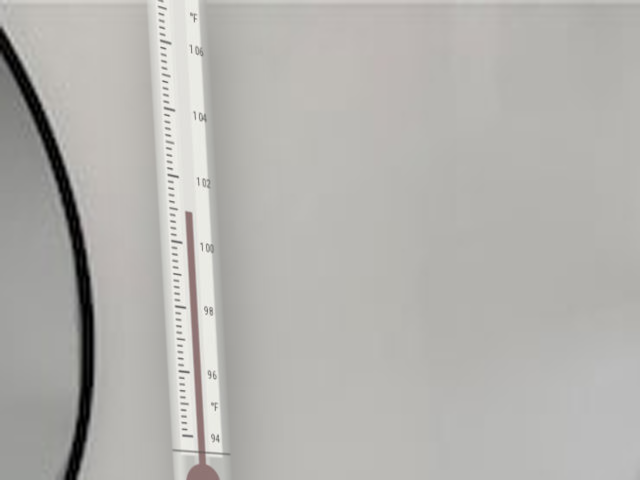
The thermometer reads 101 °F
